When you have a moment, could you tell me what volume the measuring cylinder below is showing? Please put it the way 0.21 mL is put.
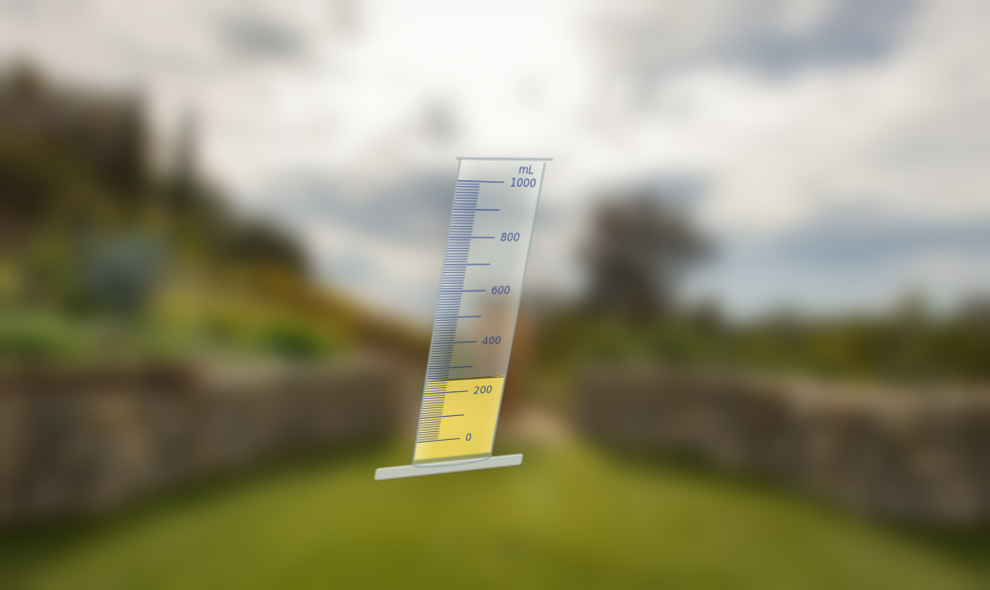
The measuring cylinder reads 250 mL
